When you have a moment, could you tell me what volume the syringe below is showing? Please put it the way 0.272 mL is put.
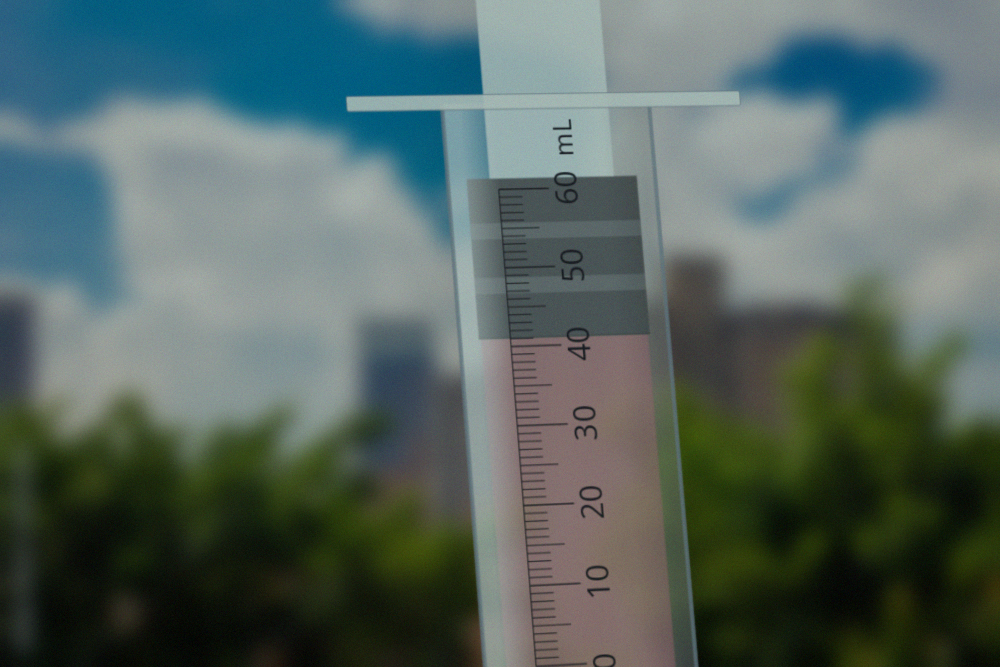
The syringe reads 41 mL
